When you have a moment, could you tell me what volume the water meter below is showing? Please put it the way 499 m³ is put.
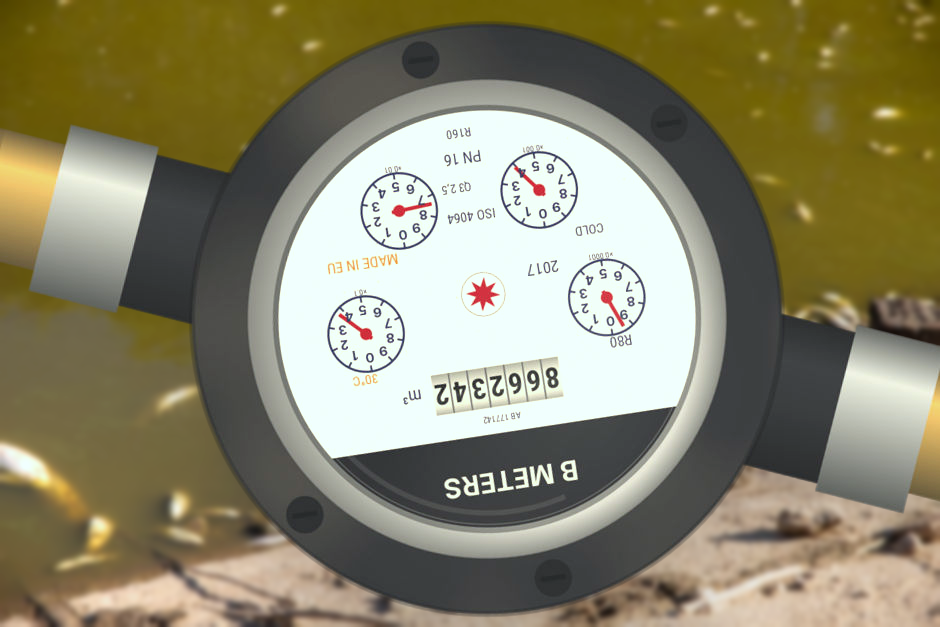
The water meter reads 8662342.3739 m³
